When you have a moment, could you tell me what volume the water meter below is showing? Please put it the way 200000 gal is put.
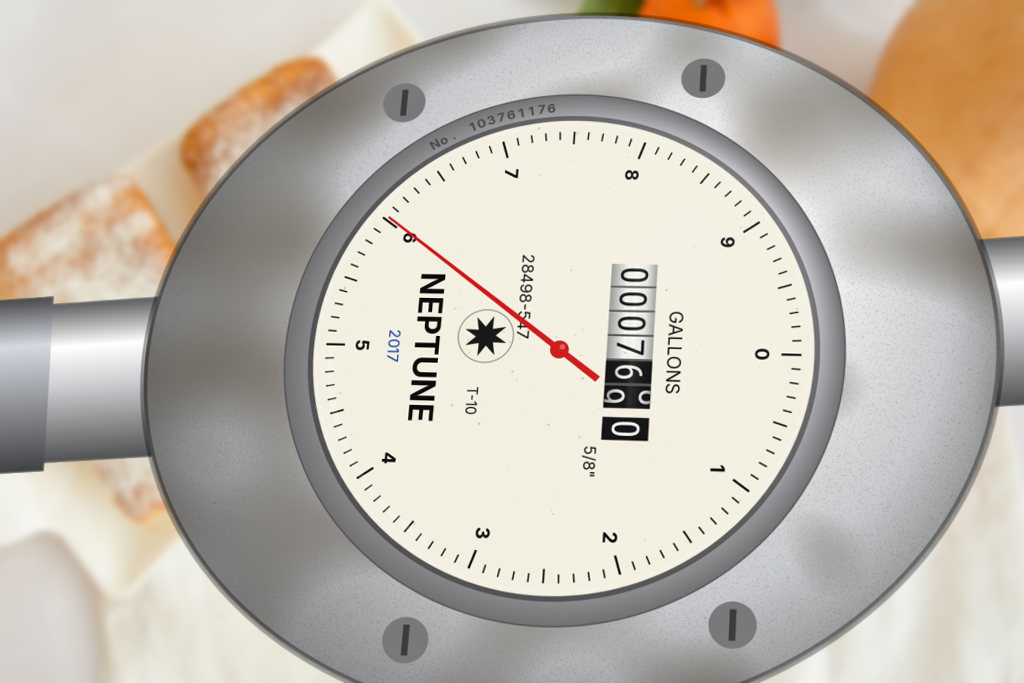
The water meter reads 7686.0 gal
